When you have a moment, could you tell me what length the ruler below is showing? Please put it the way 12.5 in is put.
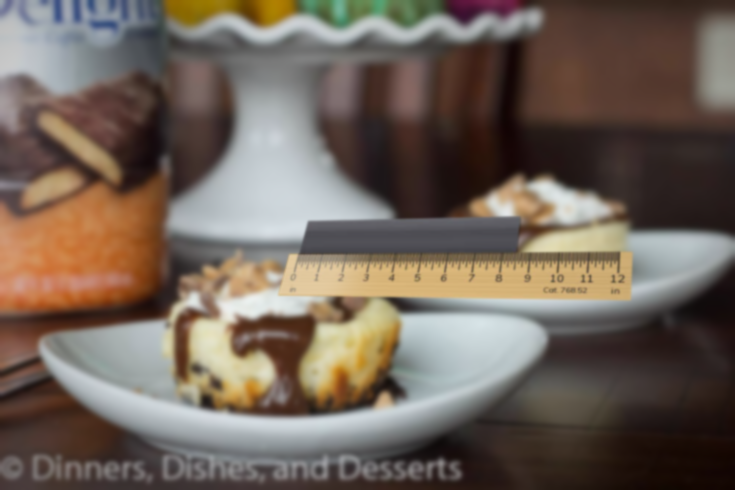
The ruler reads 8.5 in
